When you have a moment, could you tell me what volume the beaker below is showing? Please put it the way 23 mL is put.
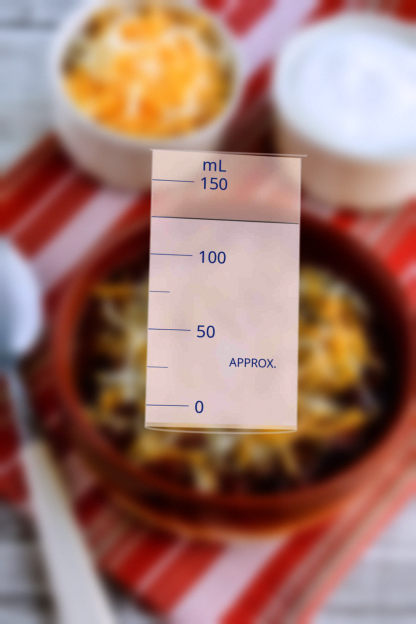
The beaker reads 125 mL
